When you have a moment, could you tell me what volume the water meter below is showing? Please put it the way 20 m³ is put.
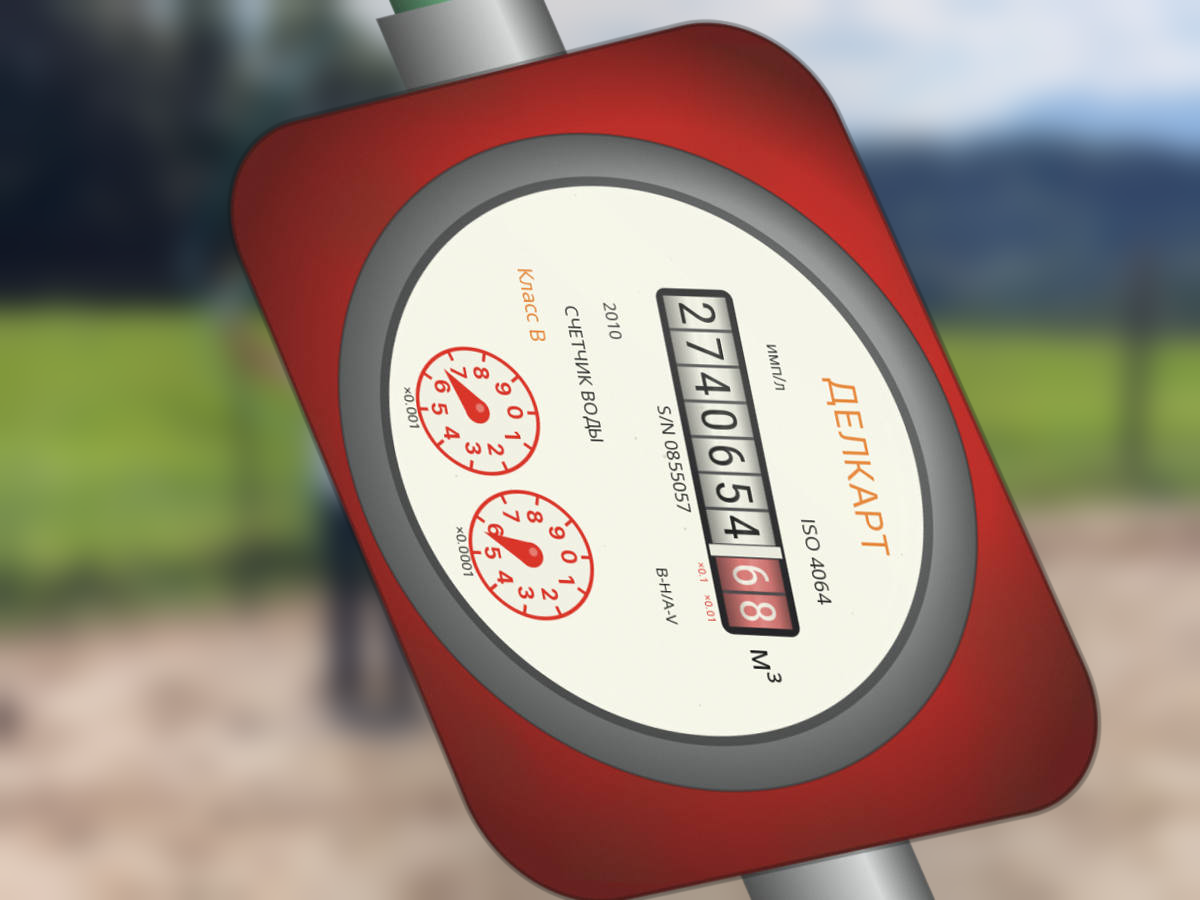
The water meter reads 2740654.6865 m³
